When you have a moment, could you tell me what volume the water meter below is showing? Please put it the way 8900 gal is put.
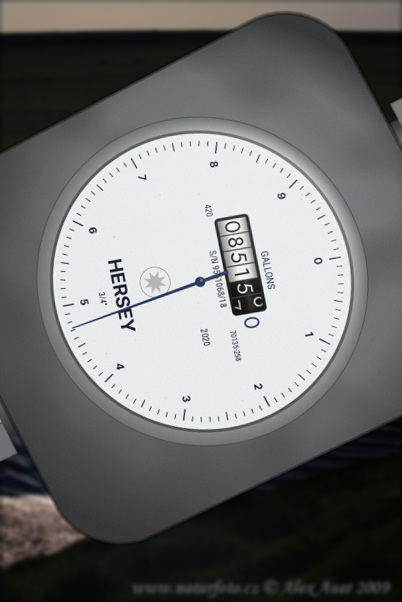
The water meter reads 851564.7 gal
